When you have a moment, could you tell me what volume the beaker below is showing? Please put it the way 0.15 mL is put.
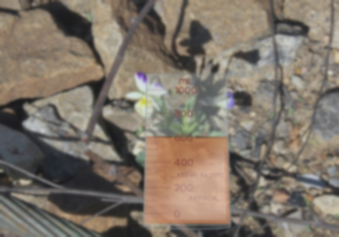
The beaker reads 600 mL
